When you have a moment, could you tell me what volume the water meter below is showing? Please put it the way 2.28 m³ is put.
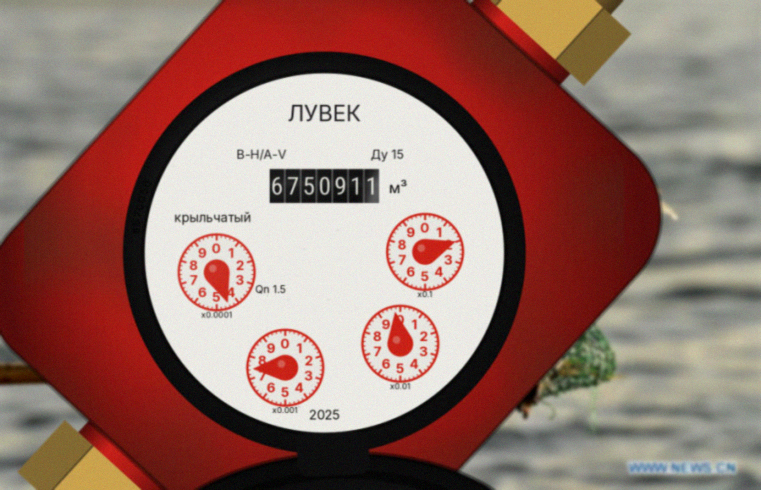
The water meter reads 6750911.1974 m³
